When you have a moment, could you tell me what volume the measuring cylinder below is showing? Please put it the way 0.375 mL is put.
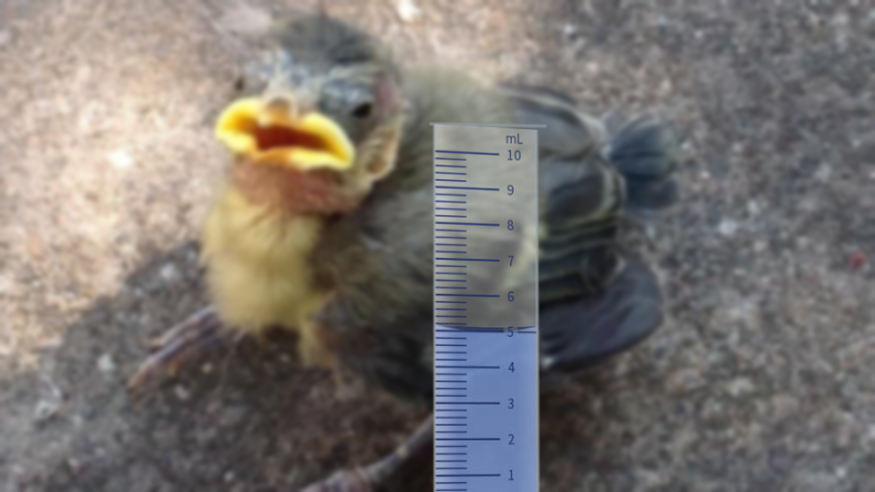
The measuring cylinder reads 5 mL
